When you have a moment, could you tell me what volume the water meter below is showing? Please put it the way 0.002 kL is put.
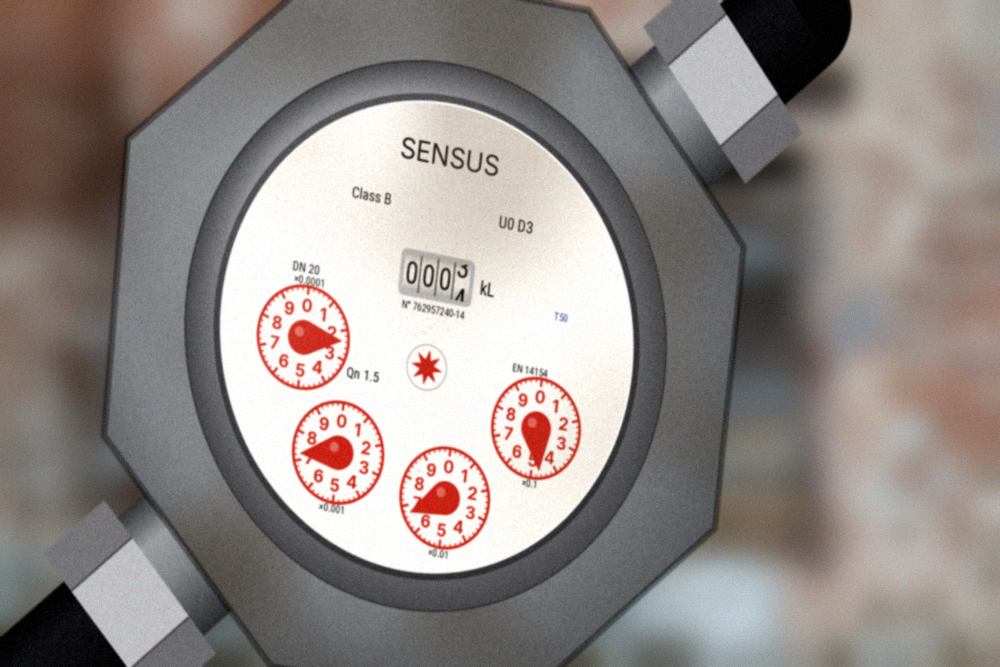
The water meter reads 3.4672 kL
